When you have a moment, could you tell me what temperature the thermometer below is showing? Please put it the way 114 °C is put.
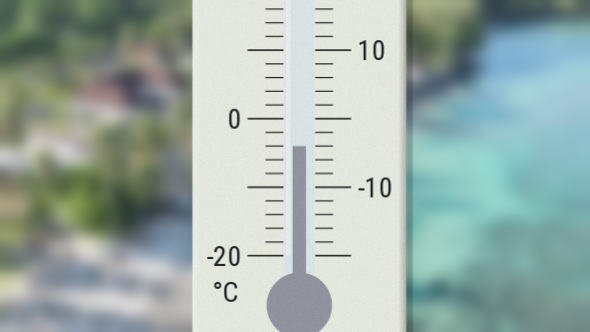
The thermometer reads -4 °C
